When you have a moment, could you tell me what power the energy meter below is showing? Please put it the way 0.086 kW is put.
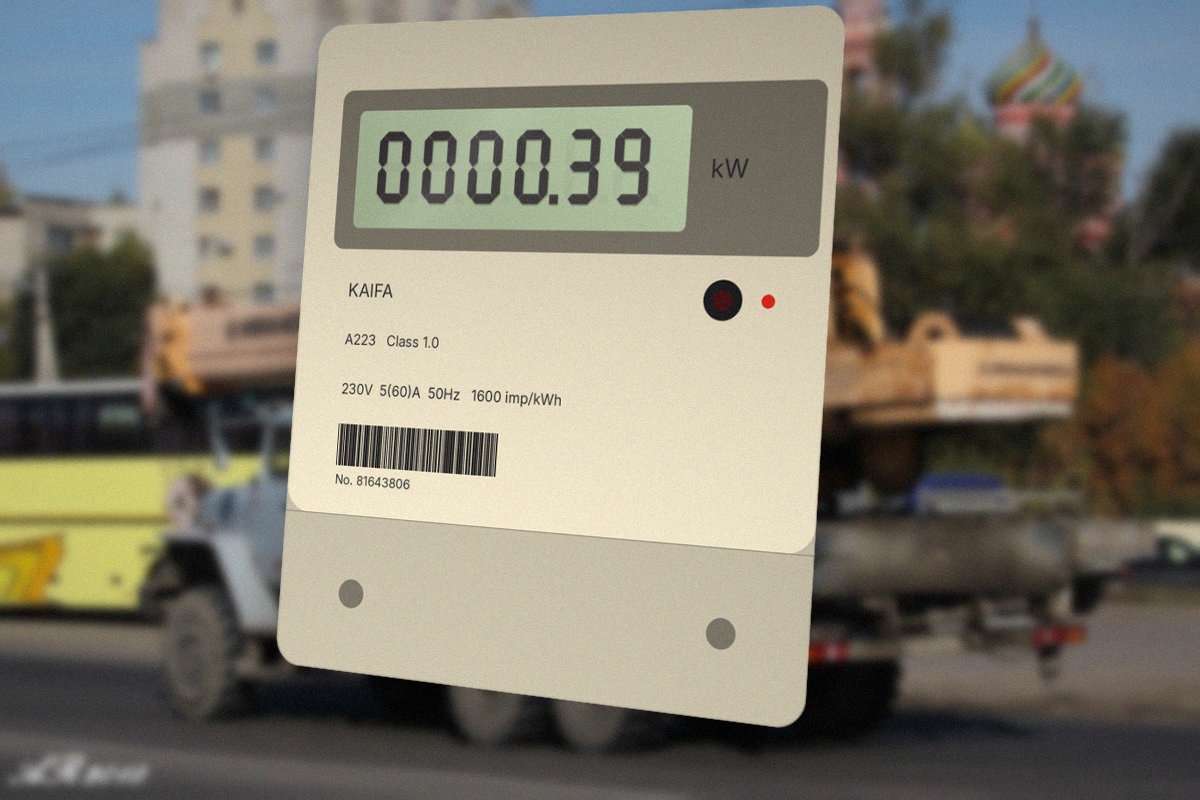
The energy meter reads 0.39 kW
